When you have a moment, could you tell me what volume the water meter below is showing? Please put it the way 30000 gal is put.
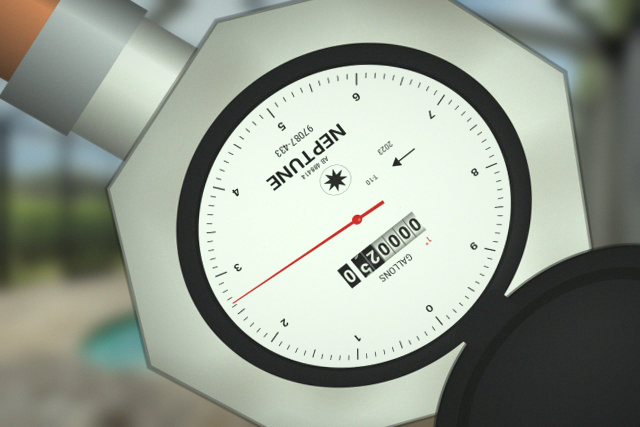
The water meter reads 252.6 gal
